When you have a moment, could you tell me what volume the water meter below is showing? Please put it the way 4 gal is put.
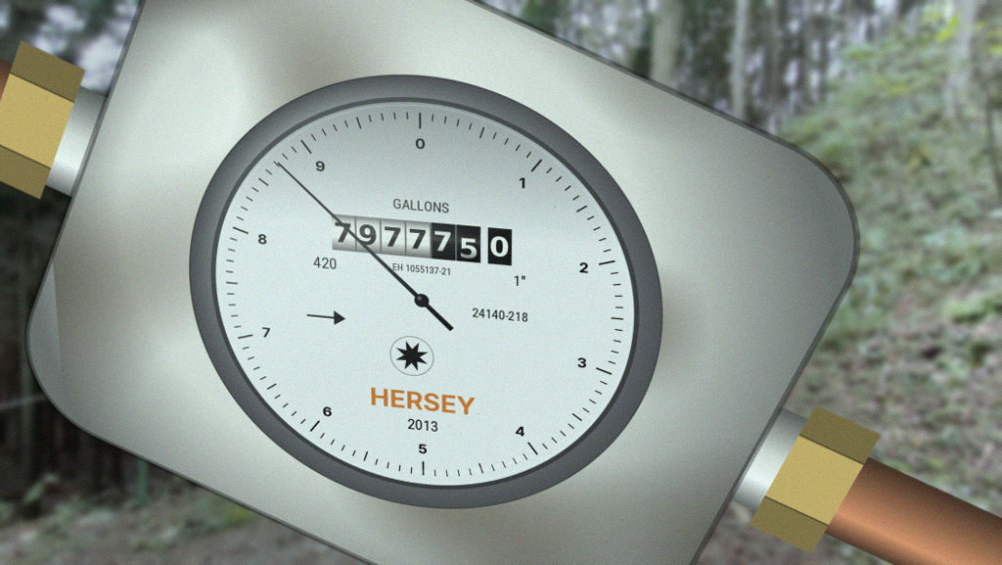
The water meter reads 7977748.7 gal
